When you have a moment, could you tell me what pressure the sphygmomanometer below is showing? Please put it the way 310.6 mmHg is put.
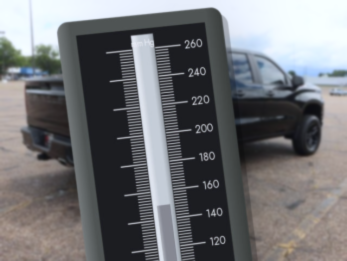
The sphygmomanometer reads 150 mmHg
